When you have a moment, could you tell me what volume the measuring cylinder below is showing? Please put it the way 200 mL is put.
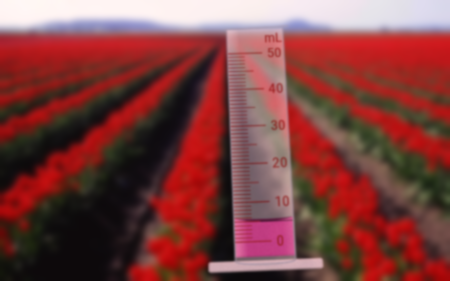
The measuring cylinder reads 5 mL
